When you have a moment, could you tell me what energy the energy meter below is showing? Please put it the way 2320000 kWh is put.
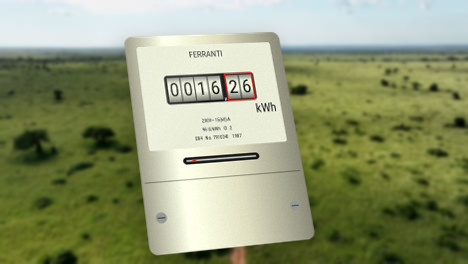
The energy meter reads 16.26 kWh
